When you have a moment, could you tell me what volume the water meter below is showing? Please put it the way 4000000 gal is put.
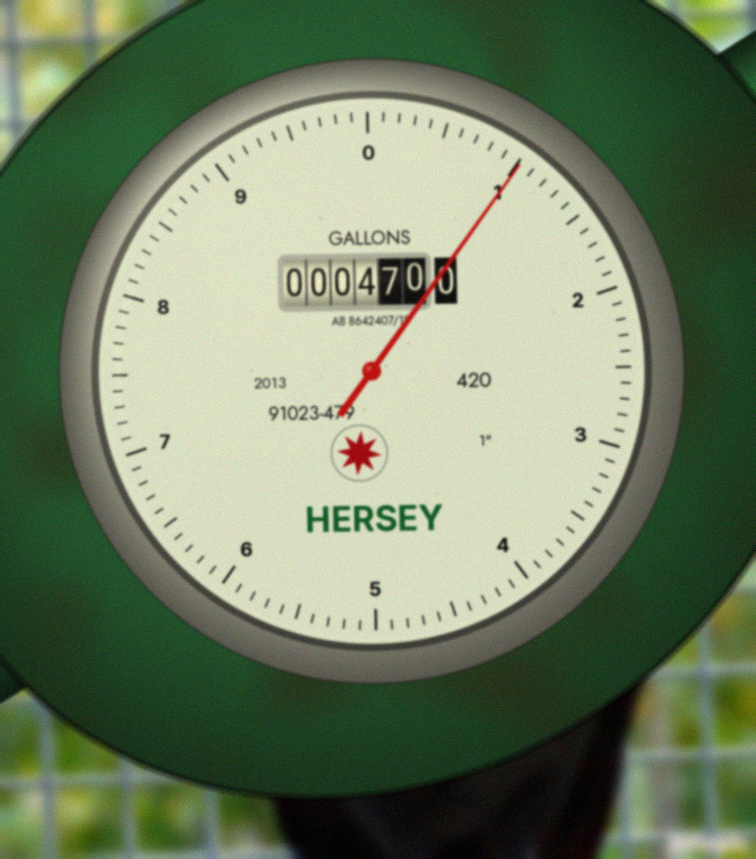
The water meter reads 4701.0 gal
